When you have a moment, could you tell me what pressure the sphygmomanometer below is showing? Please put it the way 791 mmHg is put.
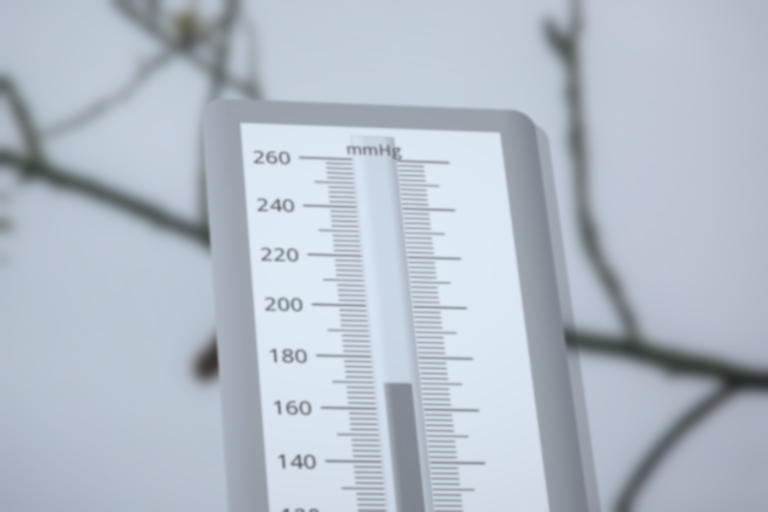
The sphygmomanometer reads 170 mmHg
